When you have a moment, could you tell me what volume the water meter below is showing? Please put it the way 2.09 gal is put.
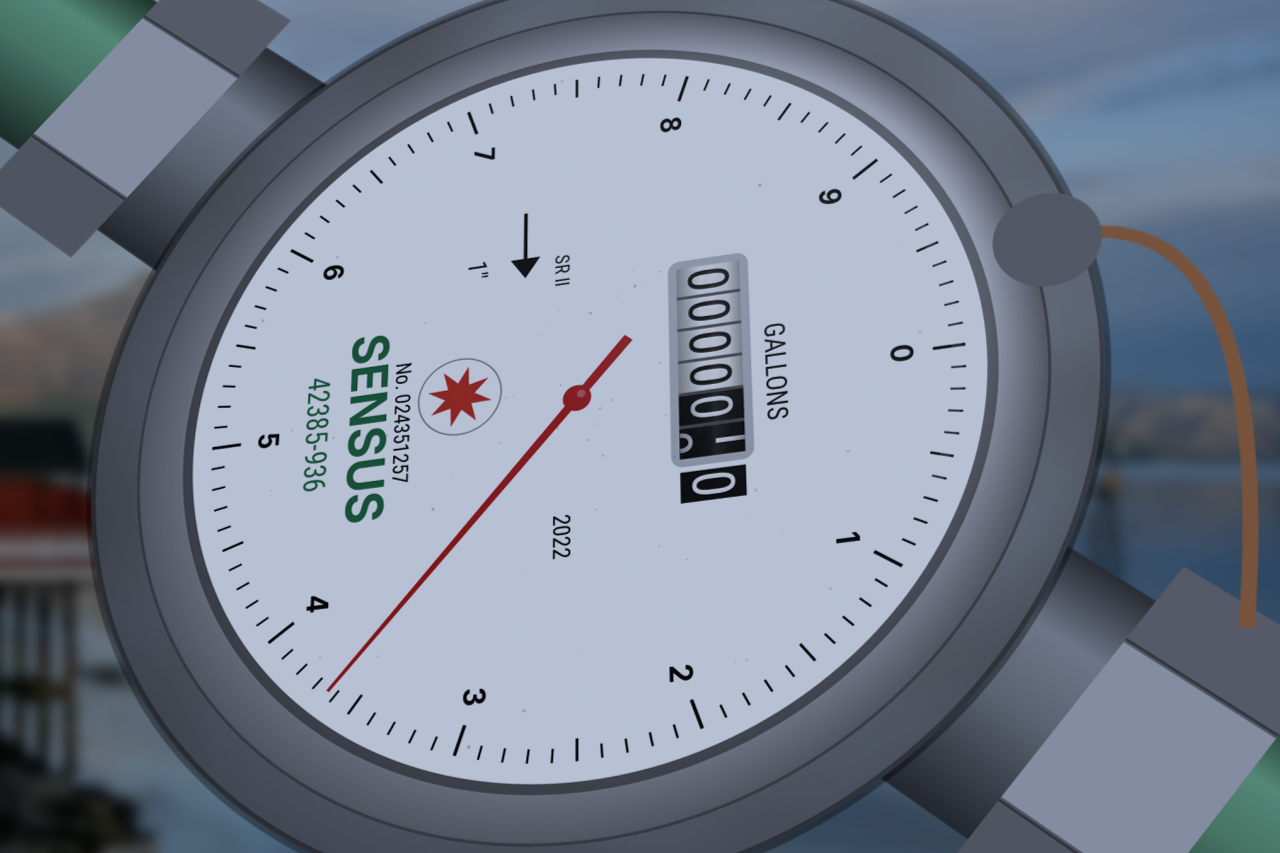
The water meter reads 13.6 gal
